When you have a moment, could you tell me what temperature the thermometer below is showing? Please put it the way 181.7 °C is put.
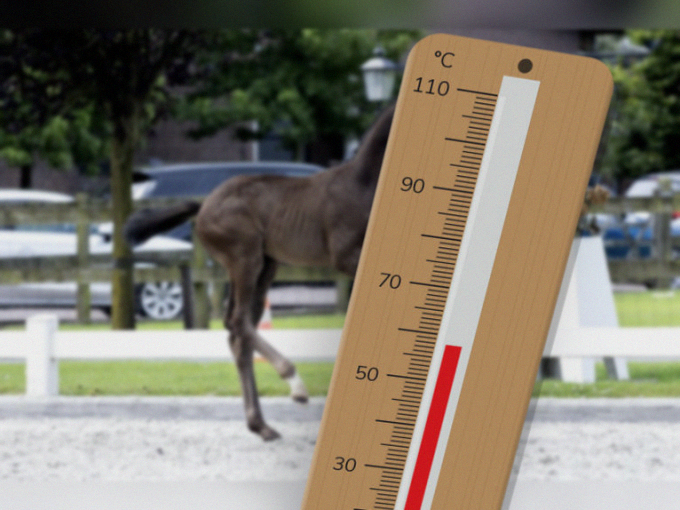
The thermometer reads 58 °C
